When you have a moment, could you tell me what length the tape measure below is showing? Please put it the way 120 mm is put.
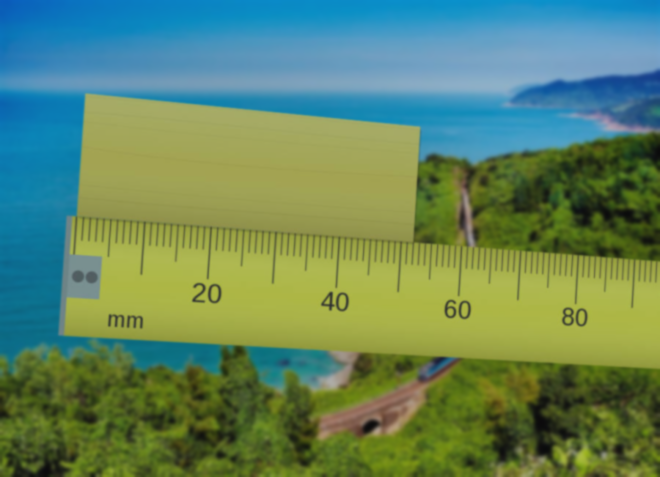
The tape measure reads 52 mm
